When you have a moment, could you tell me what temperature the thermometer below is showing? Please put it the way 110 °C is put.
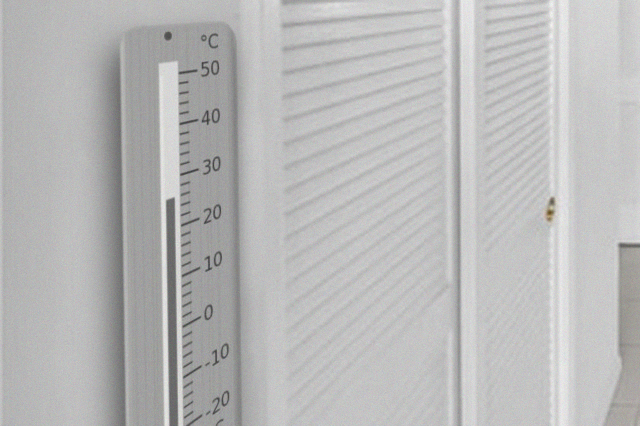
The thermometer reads 26 °C
